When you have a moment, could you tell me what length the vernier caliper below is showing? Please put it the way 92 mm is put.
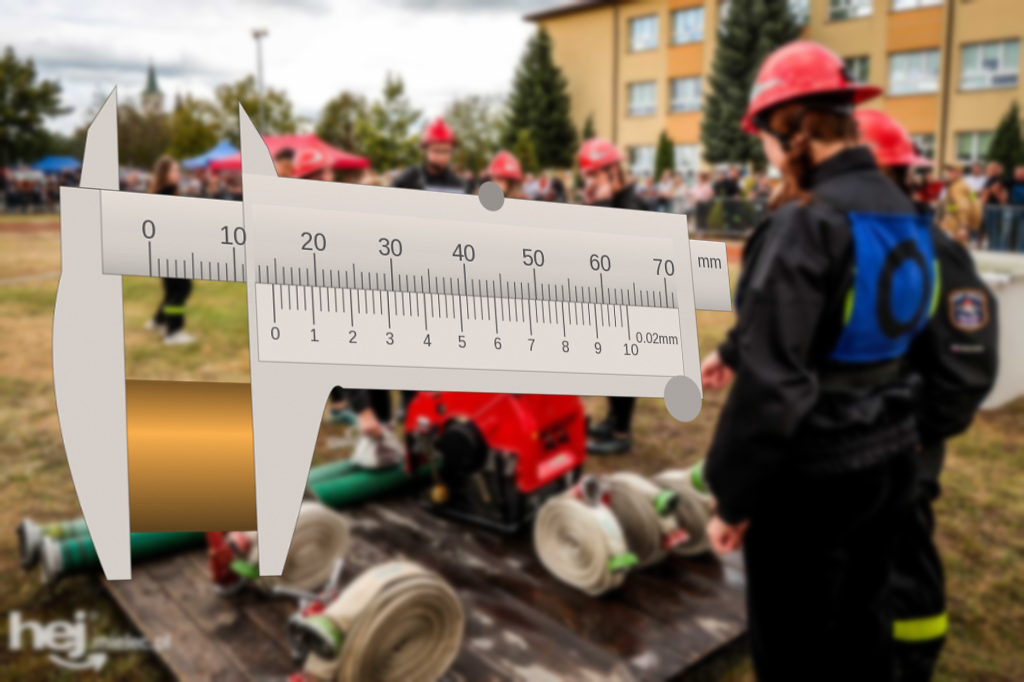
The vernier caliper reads 14.6 mm
